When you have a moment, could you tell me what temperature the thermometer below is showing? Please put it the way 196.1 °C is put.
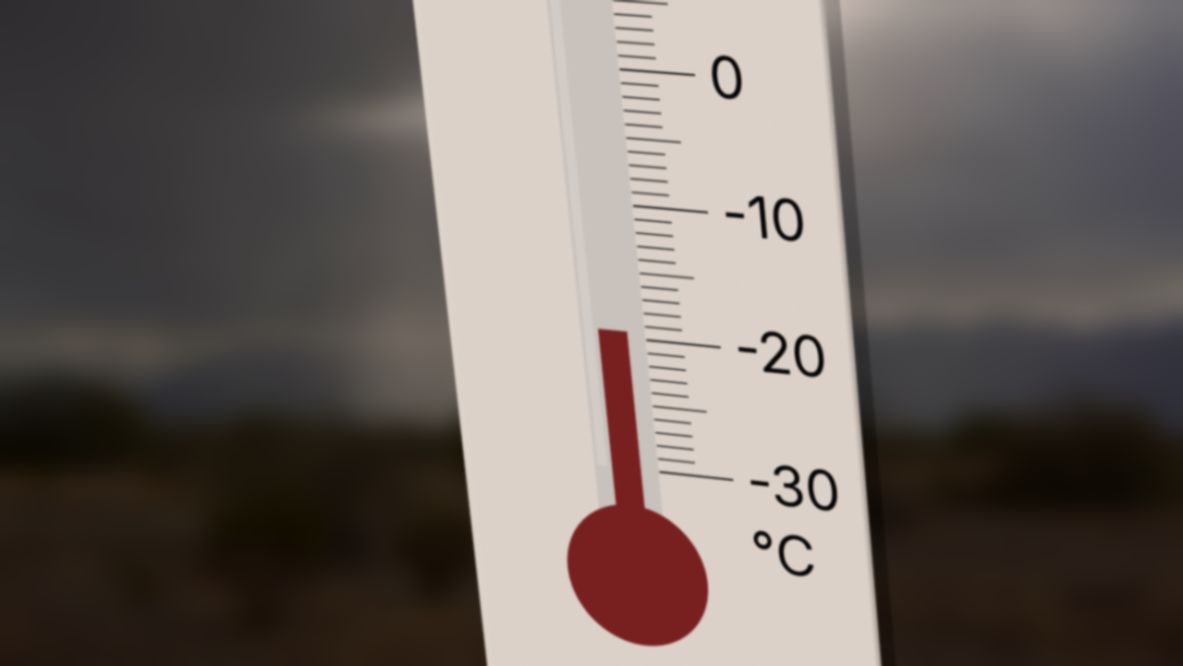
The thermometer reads -19.5 °C
